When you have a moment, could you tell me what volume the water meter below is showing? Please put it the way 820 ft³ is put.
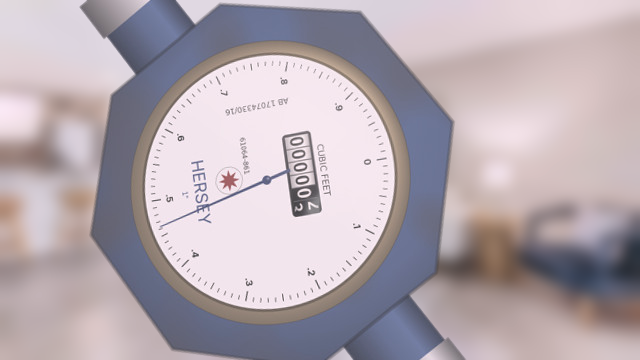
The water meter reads 2.46 ft³
